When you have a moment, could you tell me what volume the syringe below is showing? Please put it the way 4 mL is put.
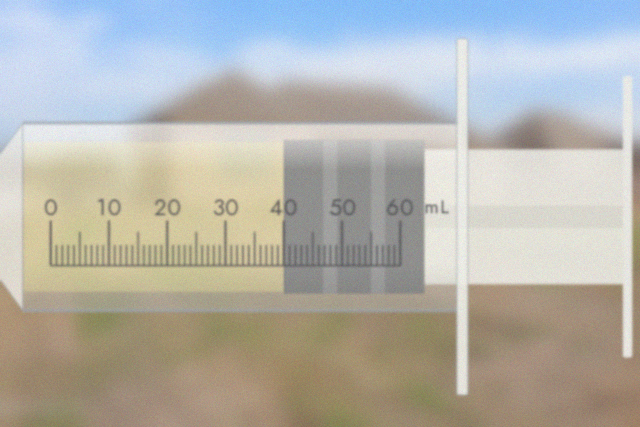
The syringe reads 40 mL
